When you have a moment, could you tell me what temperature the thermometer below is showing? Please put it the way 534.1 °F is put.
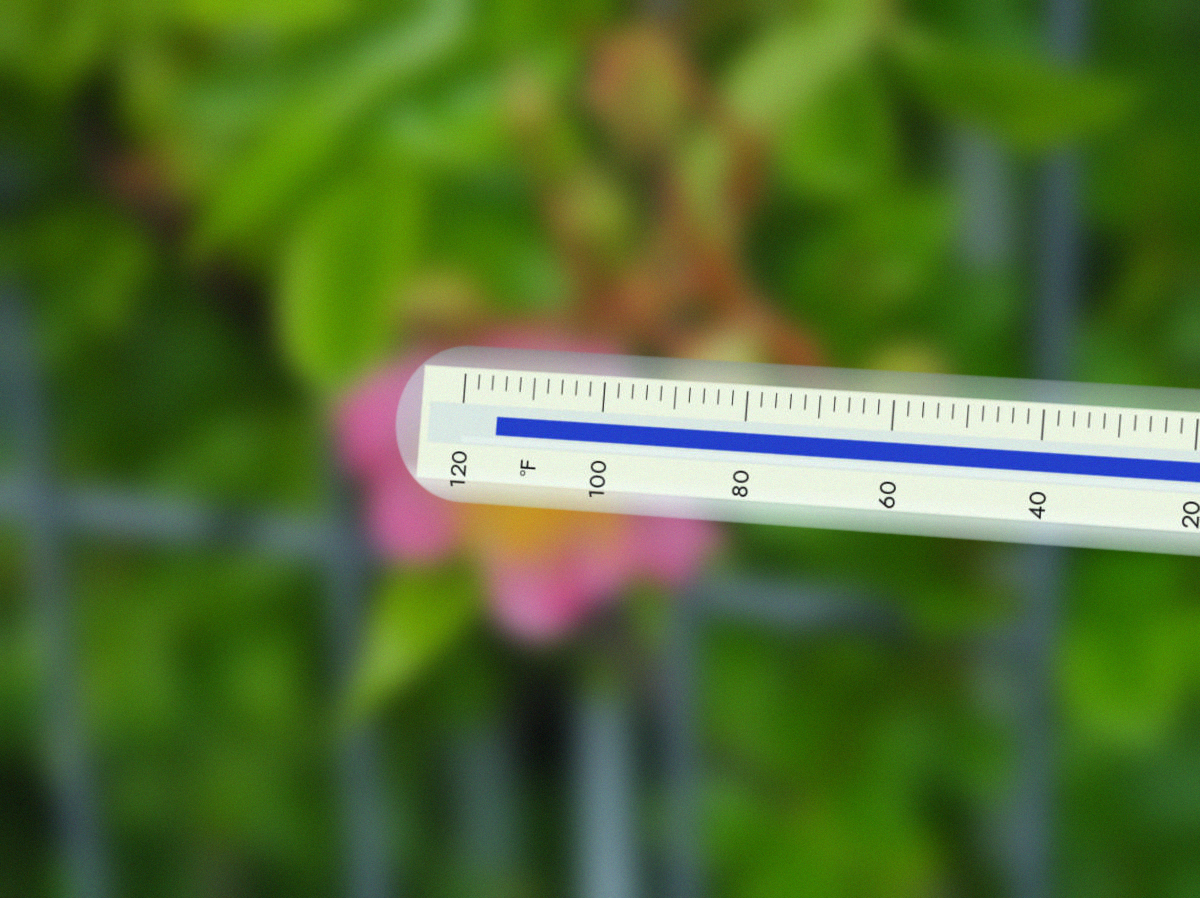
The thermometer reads 115 °F
